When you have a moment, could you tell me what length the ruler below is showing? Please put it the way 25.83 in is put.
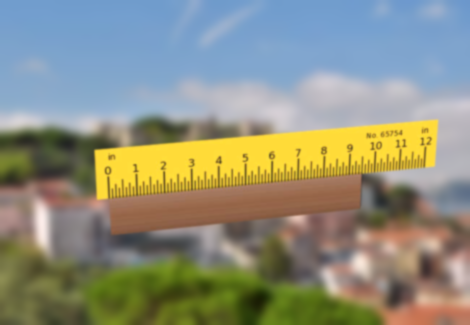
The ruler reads 9.5 in
